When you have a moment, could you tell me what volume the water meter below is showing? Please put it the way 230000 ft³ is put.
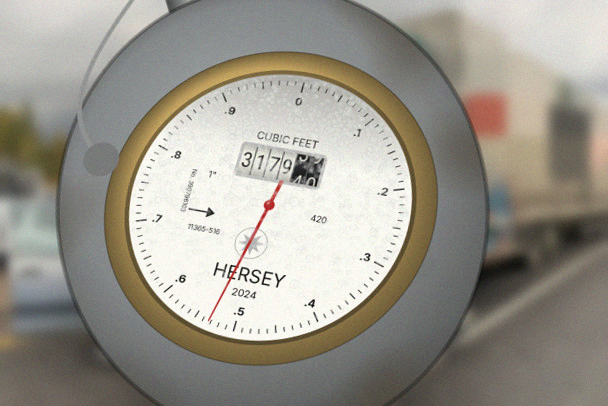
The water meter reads 317939.53 ft³
